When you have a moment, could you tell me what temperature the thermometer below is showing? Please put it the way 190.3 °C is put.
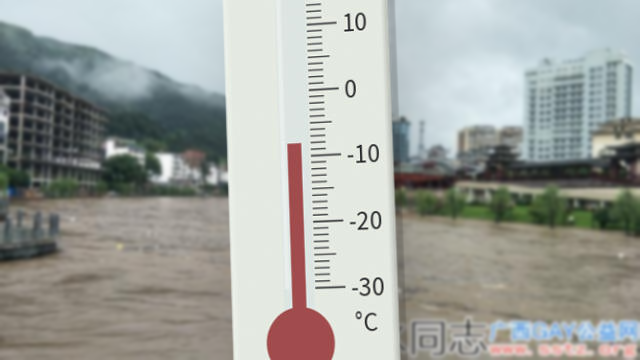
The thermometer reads -8 °C
